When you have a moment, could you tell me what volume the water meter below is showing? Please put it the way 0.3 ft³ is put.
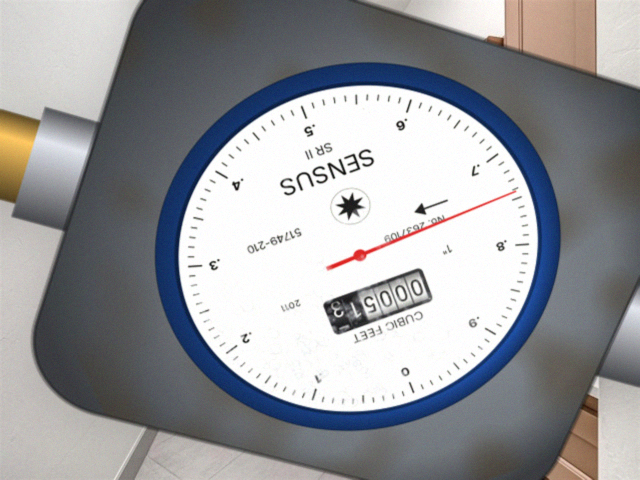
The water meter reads 512.74 ft³
